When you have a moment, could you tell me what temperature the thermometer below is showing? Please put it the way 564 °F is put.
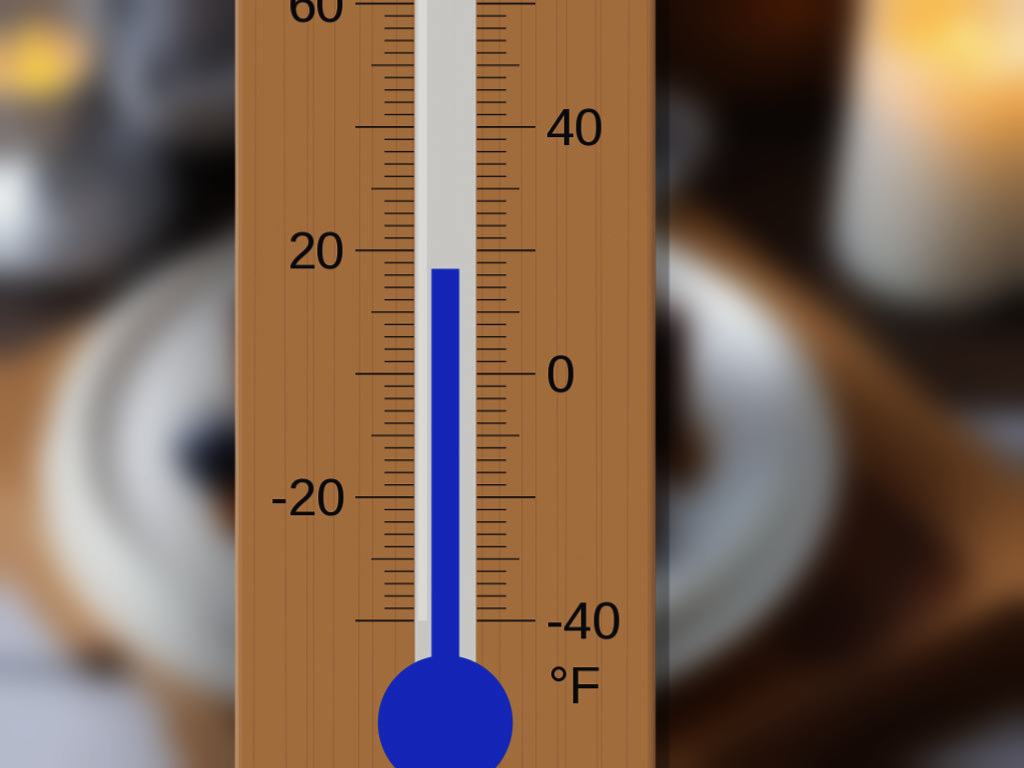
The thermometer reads 17 °F
